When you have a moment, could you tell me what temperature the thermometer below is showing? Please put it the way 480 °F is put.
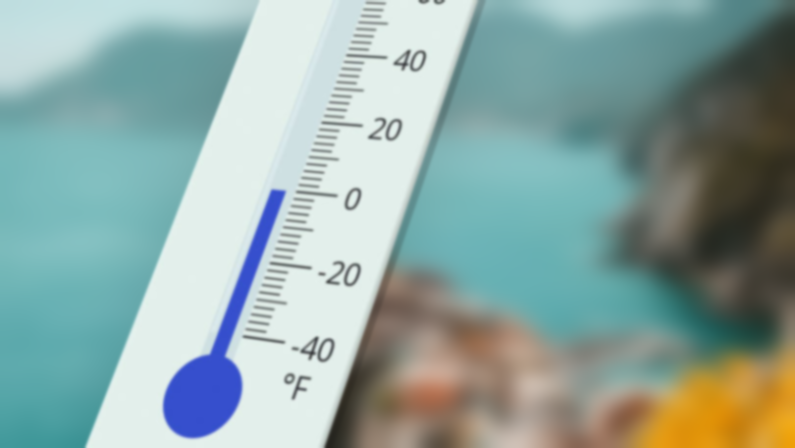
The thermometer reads 0 °F
